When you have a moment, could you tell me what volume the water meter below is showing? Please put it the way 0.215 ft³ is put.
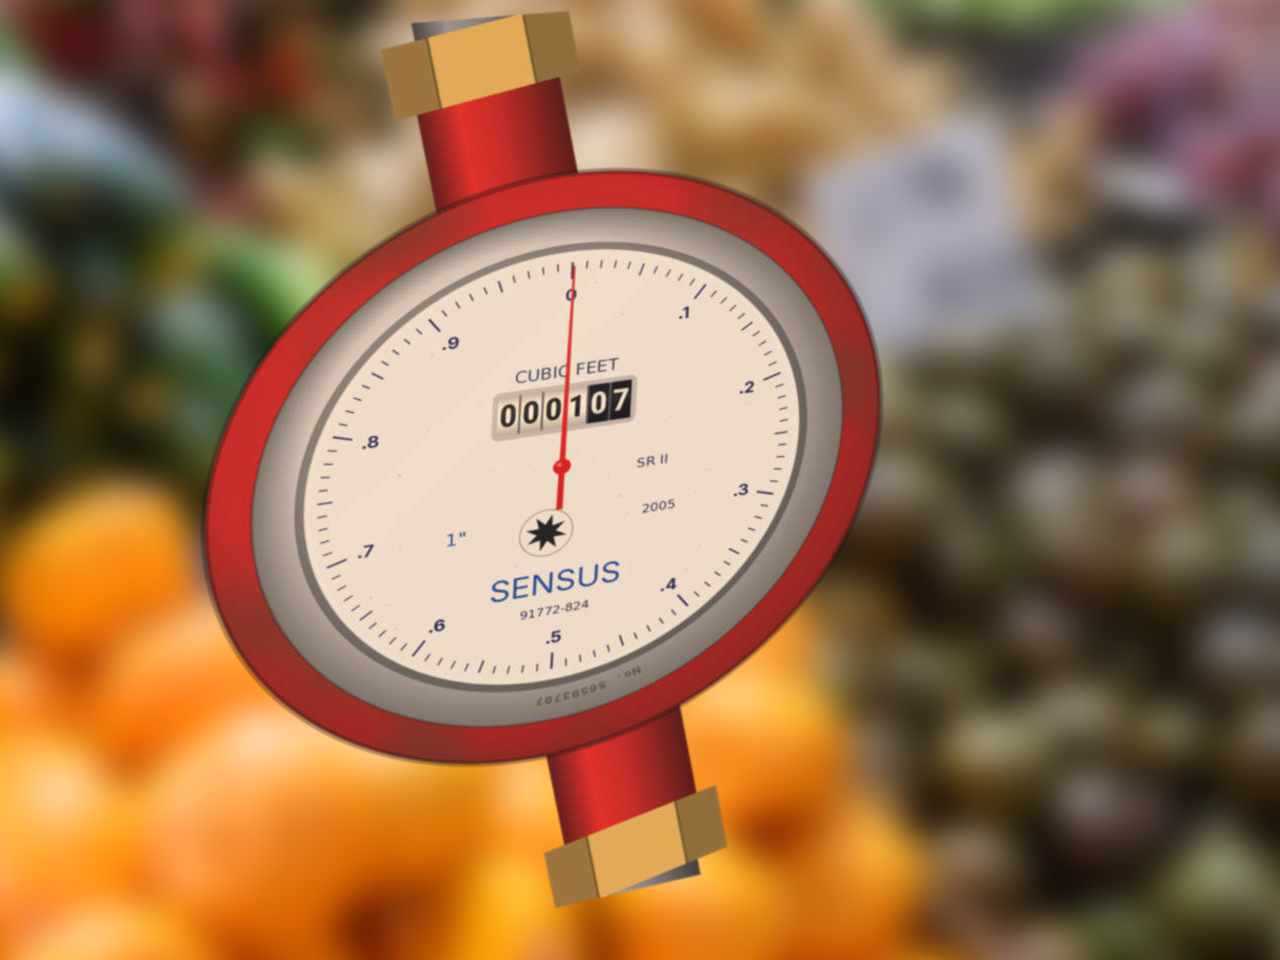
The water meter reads 107.00 ft³
